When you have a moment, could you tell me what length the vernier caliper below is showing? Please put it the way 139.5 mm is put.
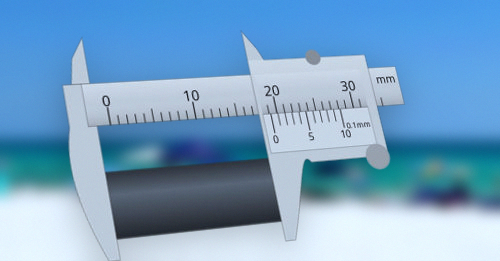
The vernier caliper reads 19.2 mm
